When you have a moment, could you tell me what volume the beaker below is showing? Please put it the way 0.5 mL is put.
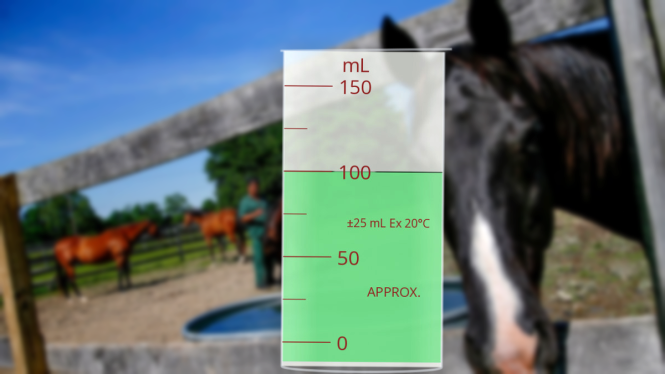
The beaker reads 100 mL
